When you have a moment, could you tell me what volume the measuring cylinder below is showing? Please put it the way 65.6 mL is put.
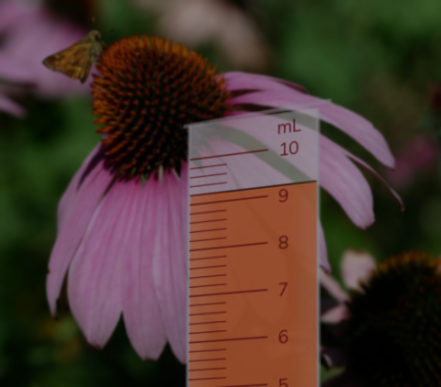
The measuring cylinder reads 9.2 mL
